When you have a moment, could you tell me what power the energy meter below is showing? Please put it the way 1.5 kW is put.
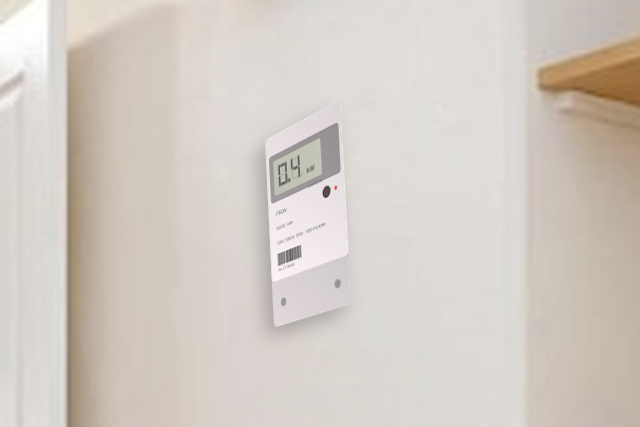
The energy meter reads 0.4 kW
